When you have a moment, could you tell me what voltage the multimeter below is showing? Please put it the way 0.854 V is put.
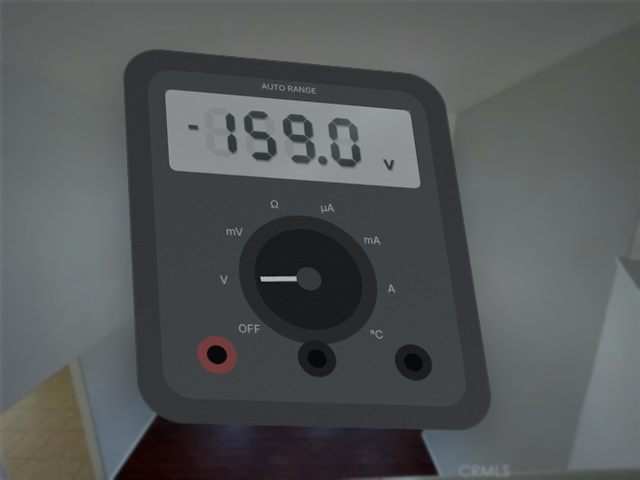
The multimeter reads -159.0 V
